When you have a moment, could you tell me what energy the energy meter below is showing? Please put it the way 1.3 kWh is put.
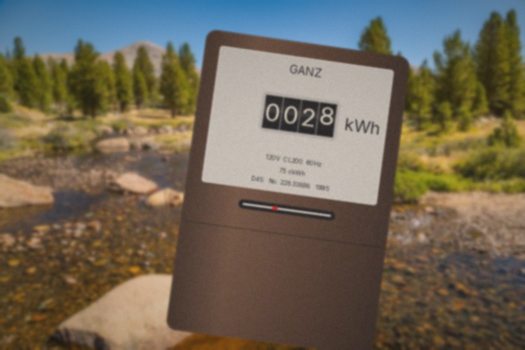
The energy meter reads 28 kWh
